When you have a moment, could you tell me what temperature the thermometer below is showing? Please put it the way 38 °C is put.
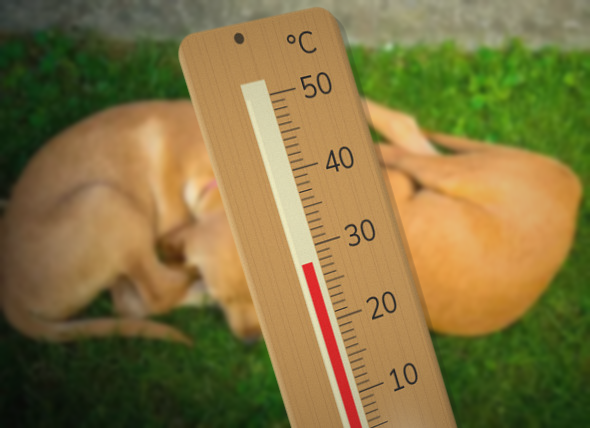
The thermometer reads 28 °C
